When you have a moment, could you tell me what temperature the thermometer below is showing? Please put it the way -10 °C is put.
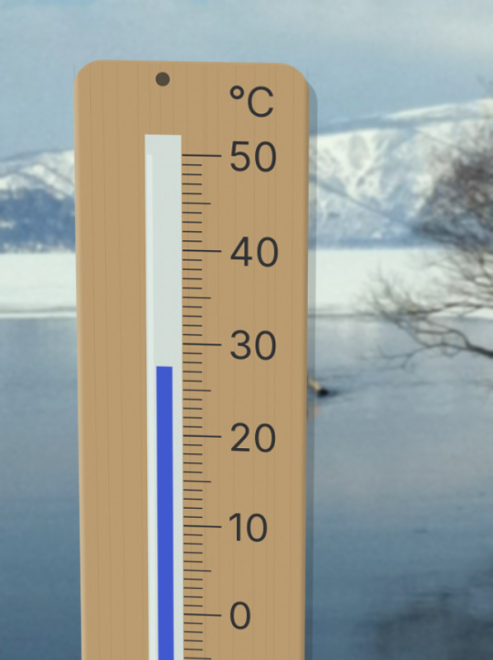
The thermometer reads 27.5 °C
